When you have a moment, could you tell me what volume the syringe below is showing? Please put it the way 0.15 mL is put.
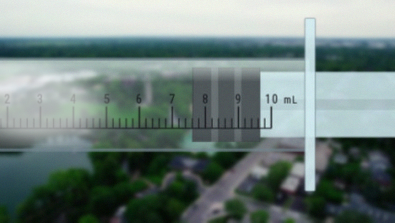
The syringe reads 7.6 mL
